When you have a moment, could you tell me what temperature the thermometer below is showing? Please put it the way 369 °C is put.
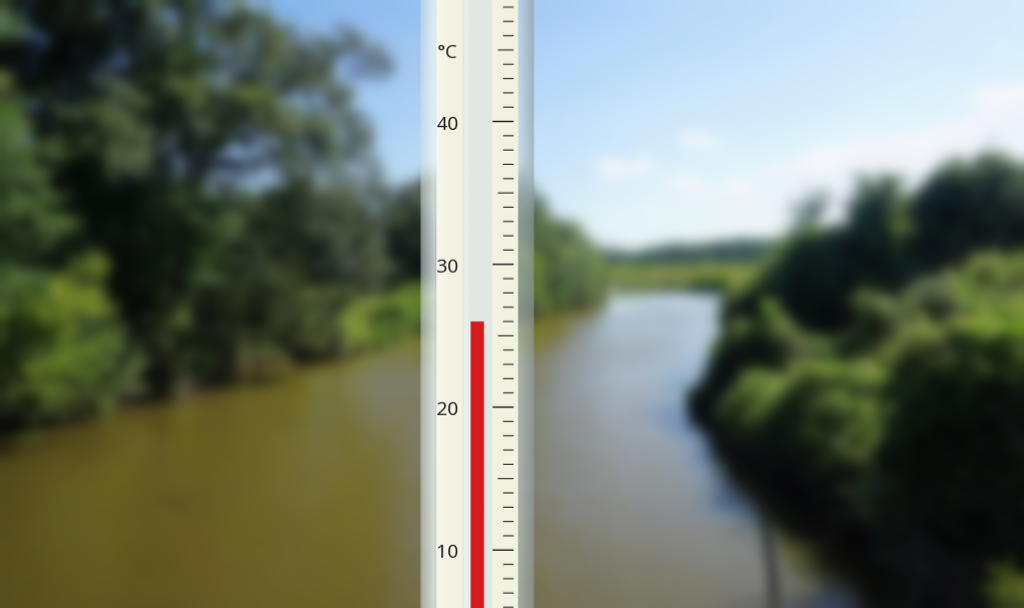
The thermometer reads 26 °C
